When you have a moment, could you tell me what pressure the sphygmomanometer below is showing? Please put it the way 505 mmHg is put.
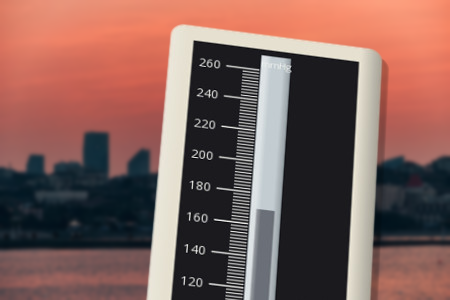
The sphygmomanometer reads 170 mmHg
